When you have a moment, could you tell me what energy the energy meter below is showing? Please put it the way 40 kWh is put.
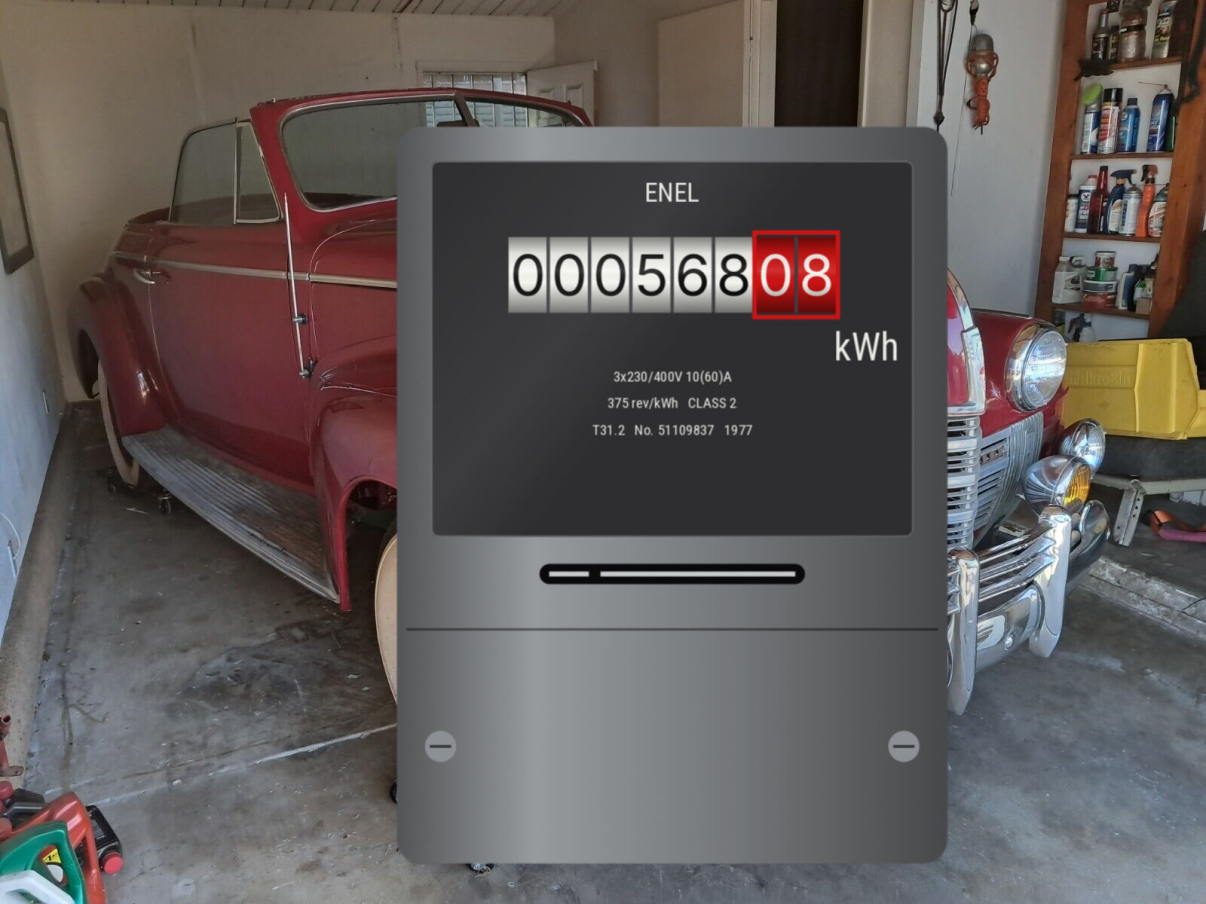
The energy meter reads 568.08 kWh
